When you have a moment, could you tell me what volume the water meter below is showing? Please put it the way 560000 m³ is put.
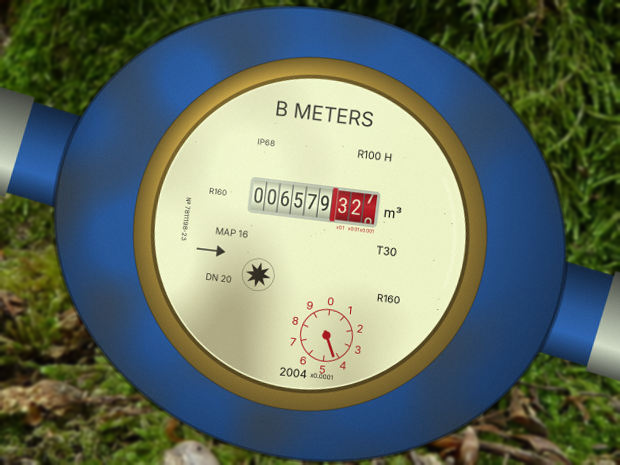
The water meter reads 6579.3274 m³
